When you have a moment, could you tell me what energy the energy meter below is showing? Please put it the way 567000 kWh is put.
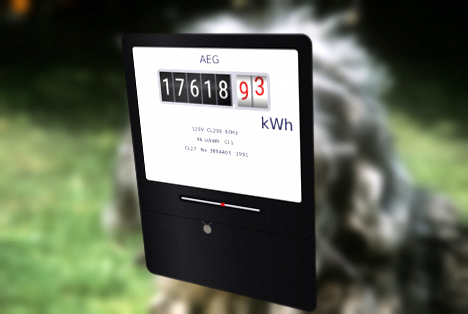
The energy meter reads 17618.93 kWh
